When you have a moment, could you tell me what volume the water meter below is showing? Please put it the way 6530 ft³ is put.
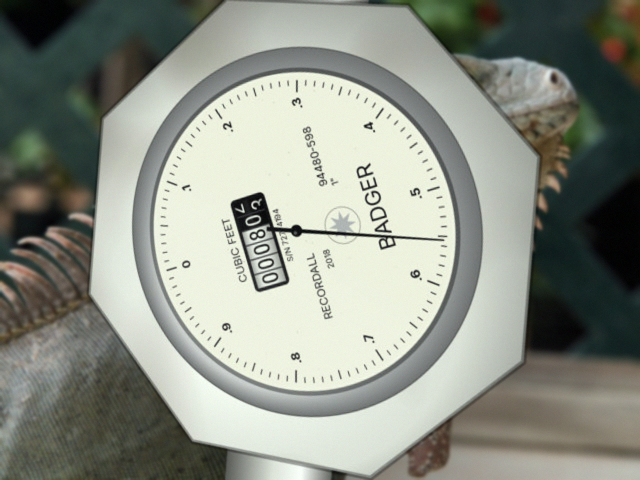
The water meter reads 802.55 ft³
